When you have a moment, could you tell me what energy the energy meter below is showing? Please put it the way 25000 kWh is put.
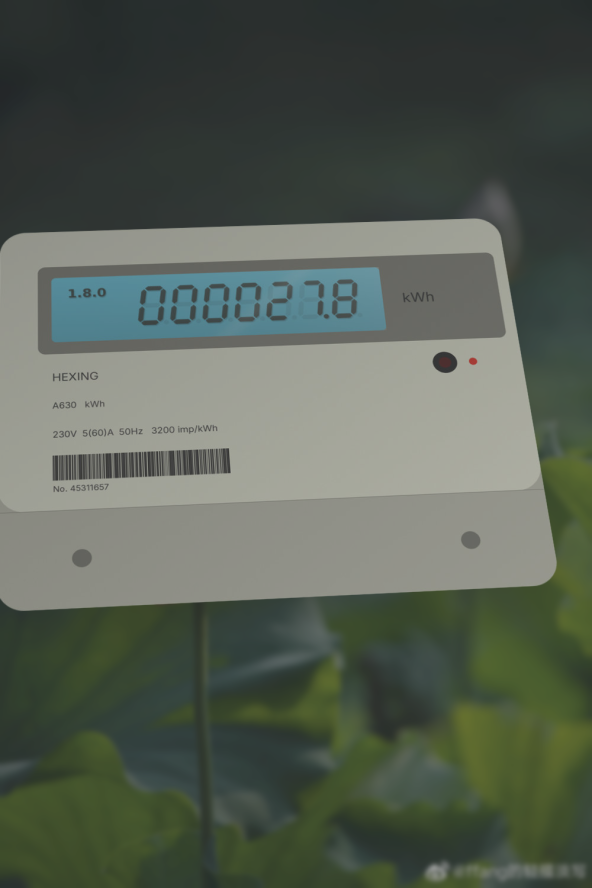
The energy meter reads 27.8 kWh
